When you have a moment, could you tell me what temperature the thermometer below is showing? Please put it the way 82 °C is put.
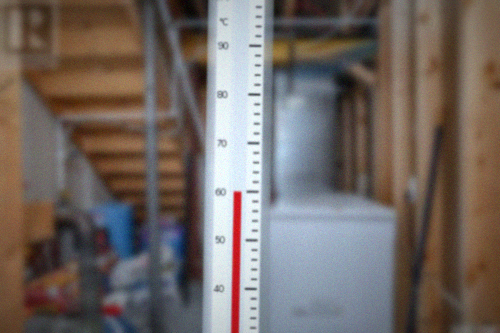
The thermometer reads 60 °C
